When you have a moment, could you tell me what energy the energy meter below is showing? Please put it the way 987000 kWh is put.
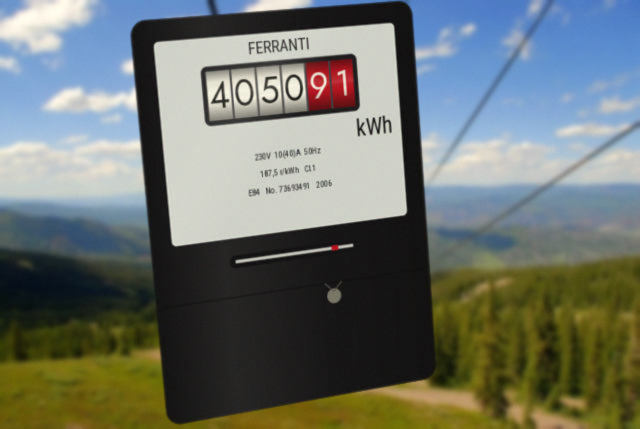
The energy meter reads 4050.91 kWh
